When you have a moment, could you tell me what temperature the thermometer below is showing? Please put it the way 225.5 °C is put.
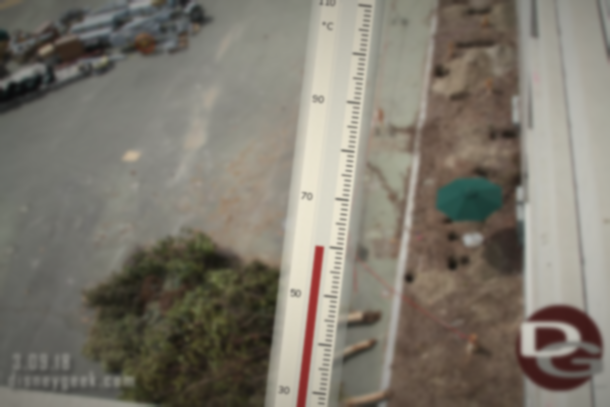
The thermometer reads 60 °C
